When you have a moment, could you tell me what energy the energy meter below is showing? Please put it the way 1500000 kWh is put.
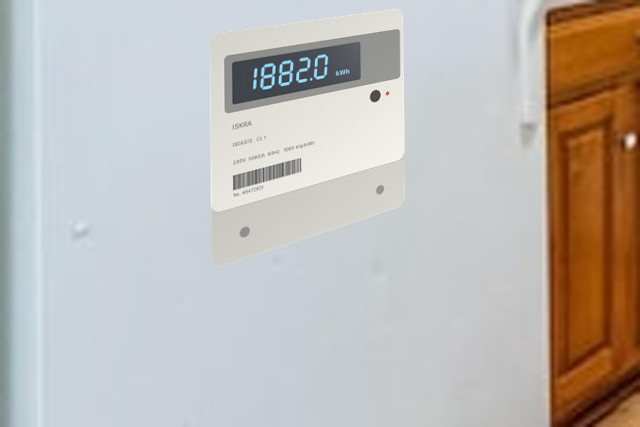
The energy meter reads 1882.0 kWh
